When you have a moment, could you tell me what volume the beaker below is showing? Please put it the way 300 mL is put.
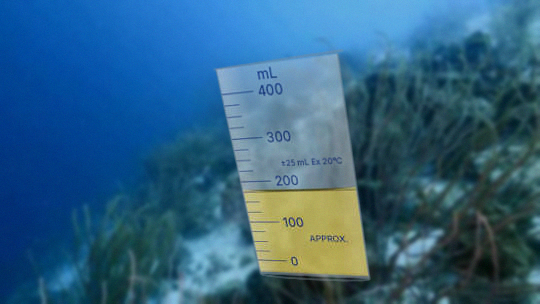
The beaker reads 175 mL
